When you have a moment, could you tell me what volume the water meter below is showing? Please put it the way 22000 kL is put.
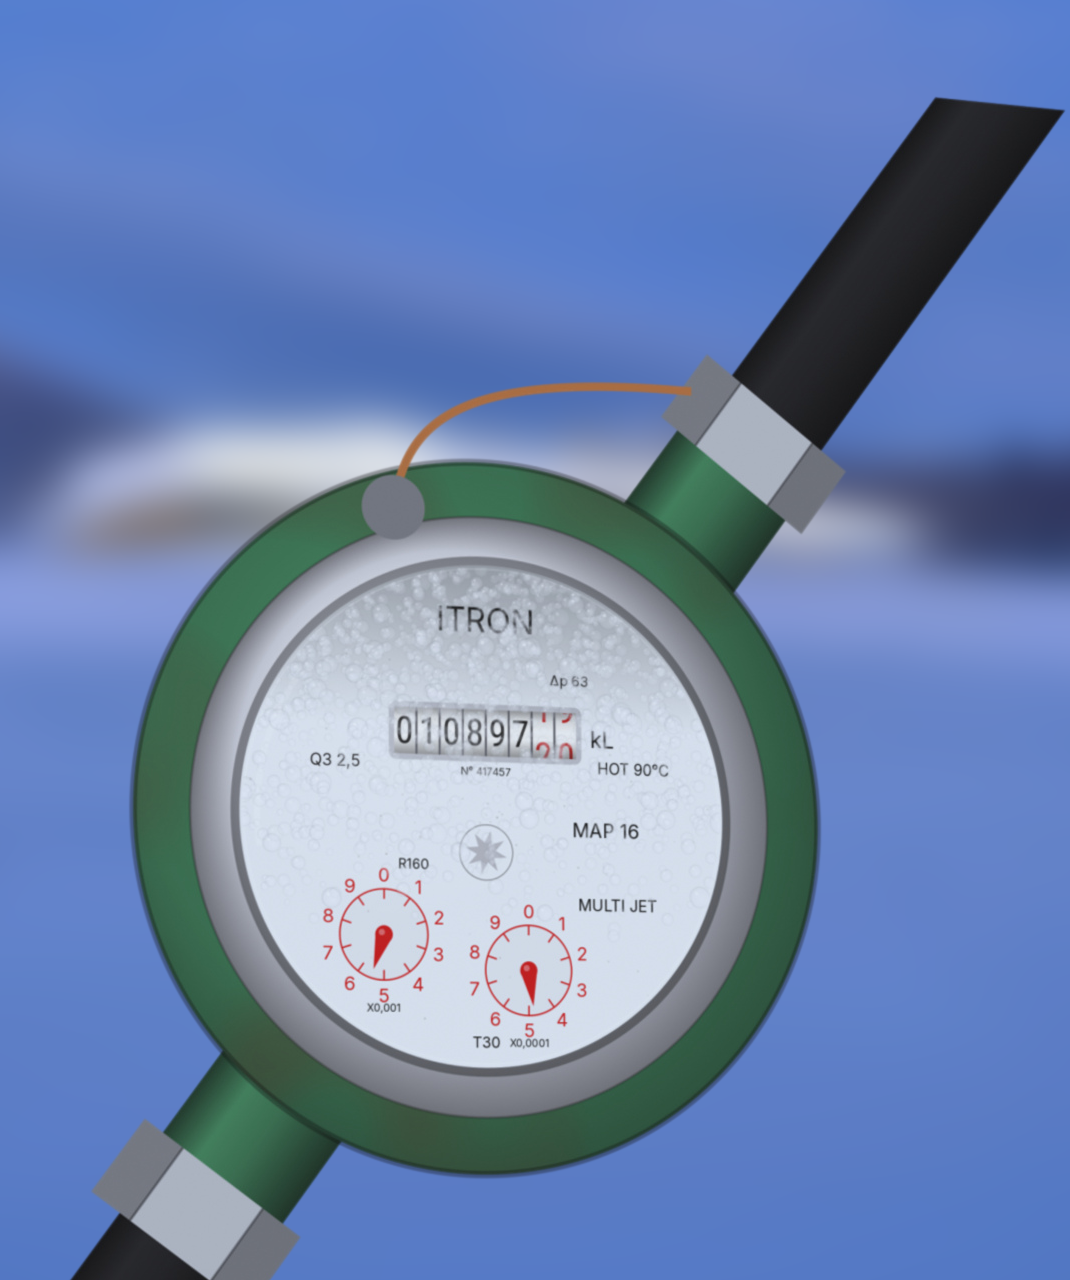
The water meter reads 10897.1954 kL
